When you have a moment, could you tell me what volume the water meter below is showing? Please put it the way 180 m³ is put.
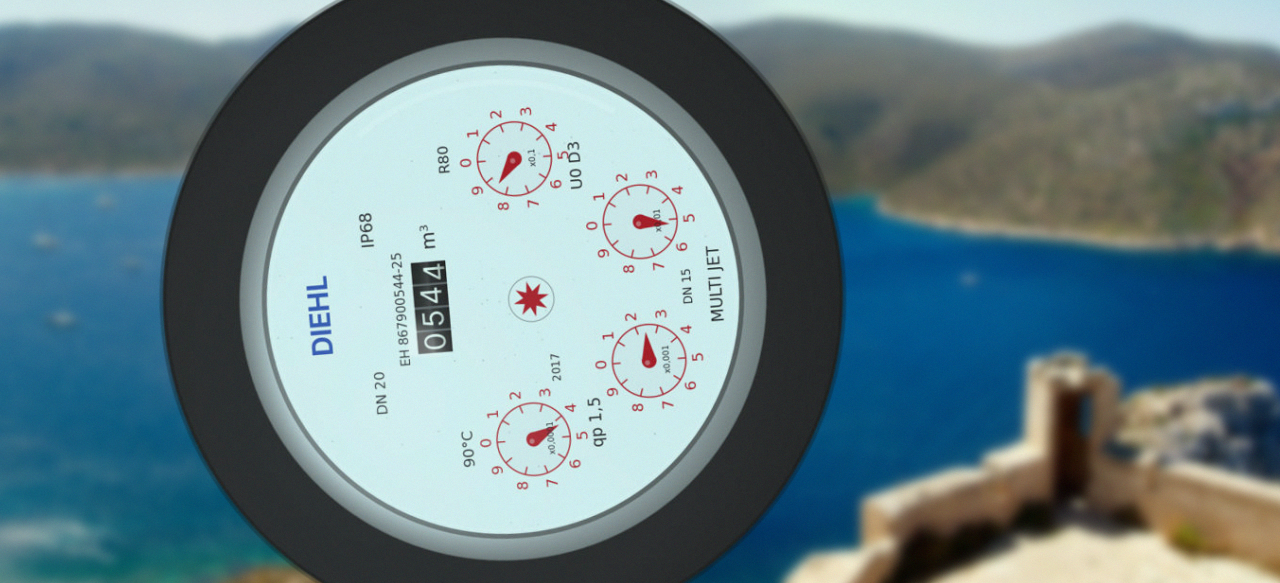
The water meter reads 543.8524 m³
